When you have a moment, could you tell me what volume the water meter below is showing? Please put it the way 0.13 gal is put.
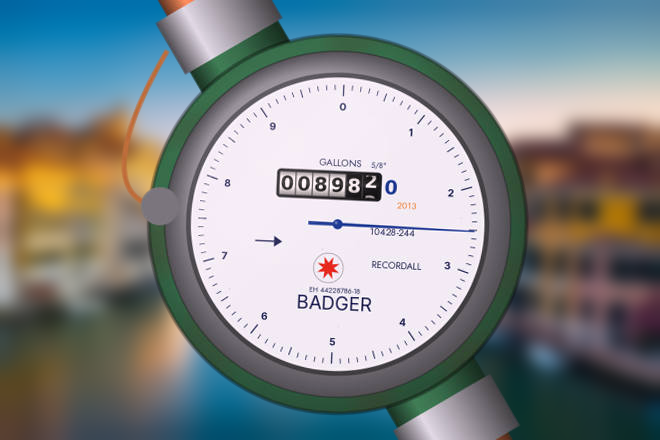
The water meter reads 89822.5 gal
